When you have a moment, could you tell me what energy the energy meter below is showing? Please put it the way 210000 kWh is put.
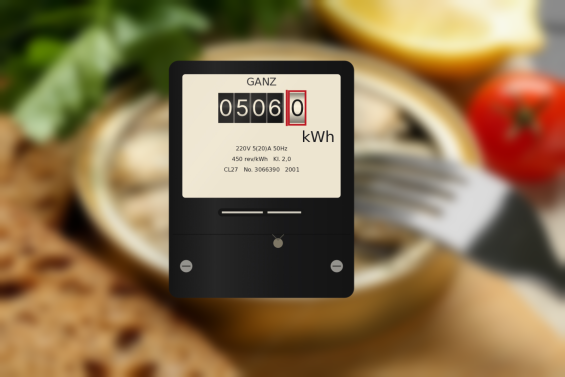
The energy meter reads 506.0 kWh
